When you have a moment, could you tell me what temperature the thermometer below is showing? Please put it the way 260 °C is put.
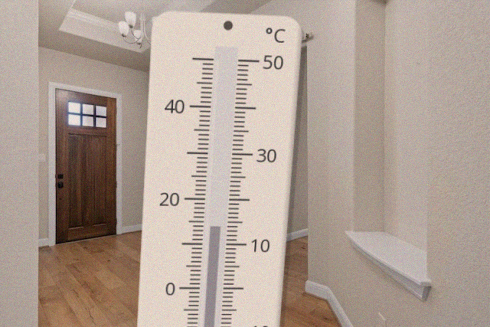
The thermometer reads 14 °C
